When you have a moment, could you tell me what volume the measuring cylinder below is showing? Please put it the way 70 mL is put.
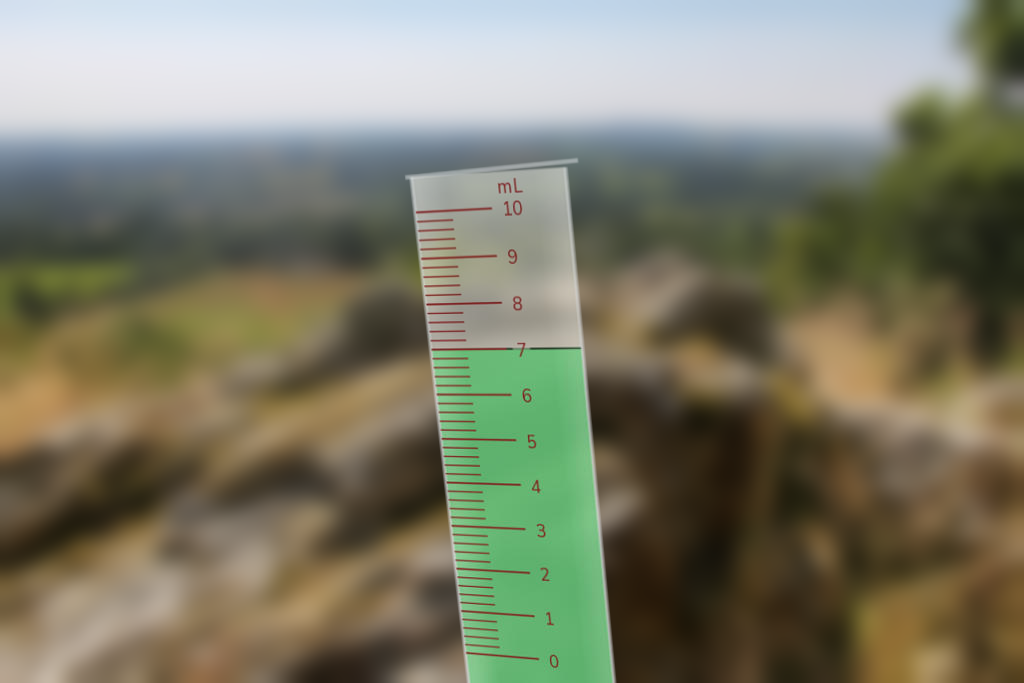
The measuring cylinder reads 7 mL
